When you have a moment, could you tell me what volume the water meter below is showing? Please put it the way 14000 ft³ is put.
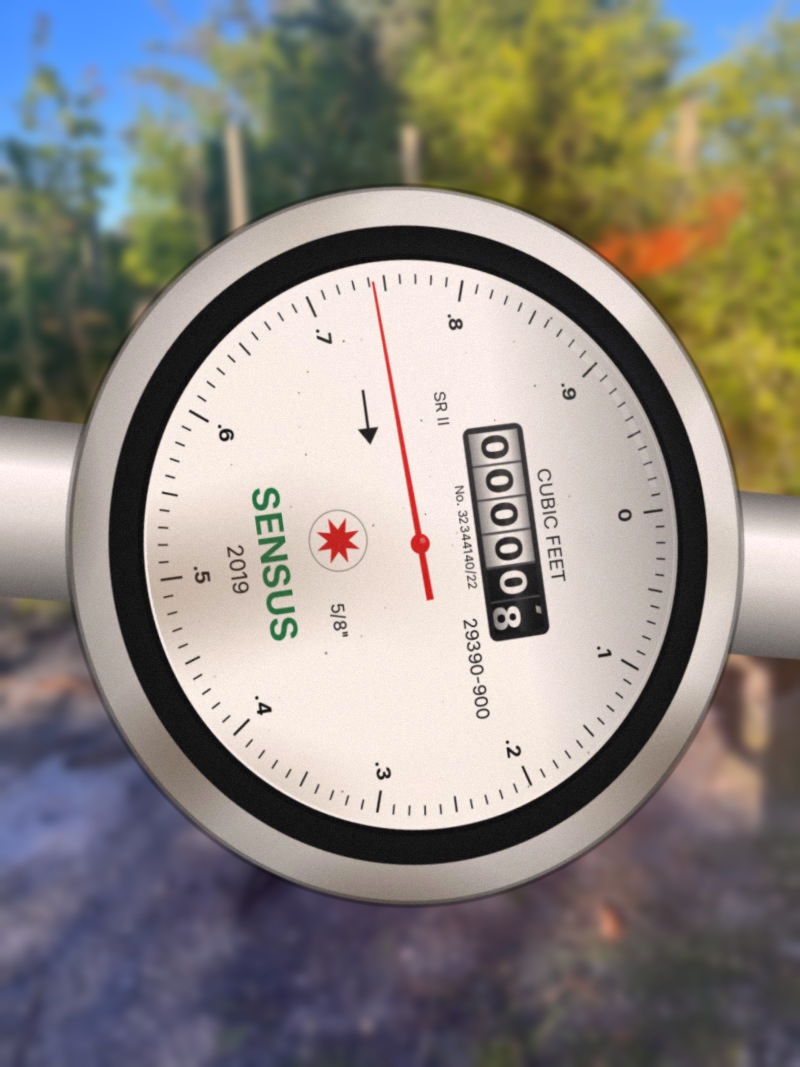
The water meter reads 7.74 ft³
